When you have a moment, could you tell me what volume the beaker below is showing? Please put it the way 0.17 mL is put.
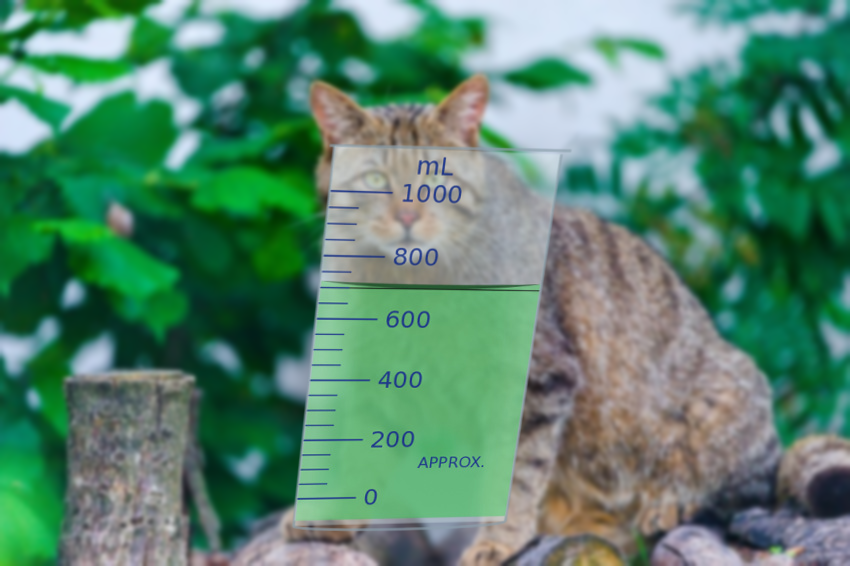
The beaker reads 700 mL
